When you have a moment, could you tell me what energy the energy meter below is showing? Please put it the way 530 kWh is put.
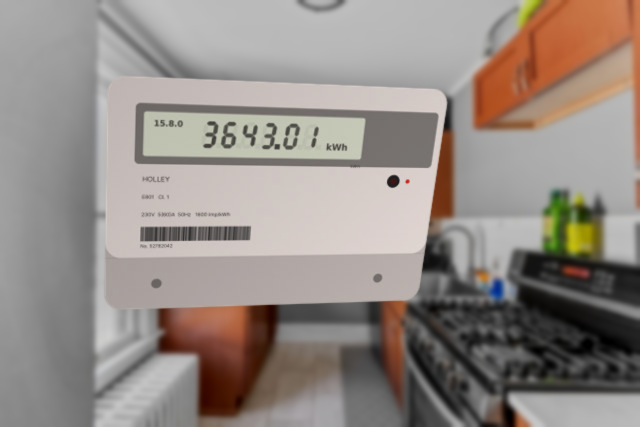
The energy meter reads 3643.01 kWh
